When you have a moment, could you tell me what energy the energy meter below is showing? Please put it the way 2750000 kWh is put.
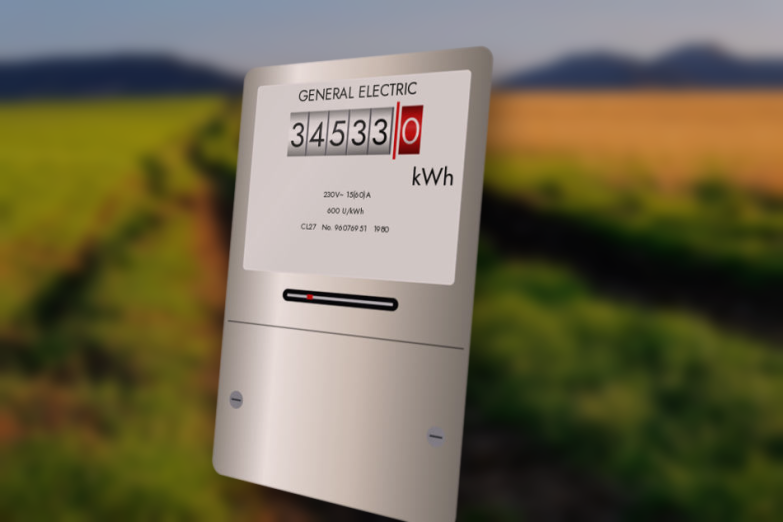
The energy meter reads 34533.0 kWh
